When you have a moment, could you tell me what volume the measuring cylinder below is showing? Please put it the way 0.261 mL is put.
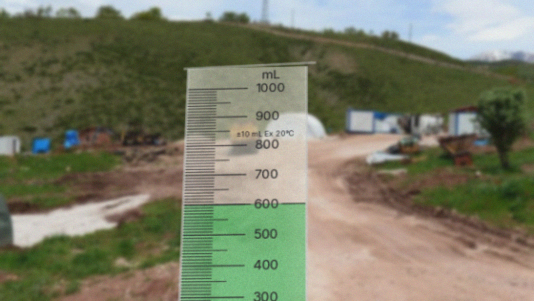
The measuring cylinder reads 600 mL
